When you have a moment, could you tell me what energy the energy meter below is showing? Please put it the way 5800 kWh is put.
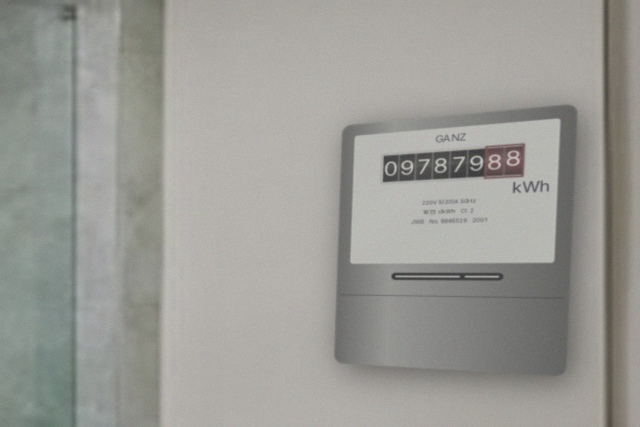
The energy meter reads 97879.88 kWh
